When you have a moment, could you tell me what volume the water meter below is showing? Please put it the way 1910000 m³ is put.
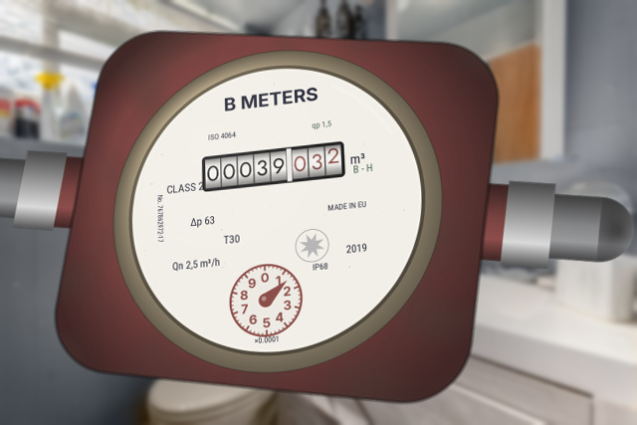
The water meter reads 39.0321 m³
